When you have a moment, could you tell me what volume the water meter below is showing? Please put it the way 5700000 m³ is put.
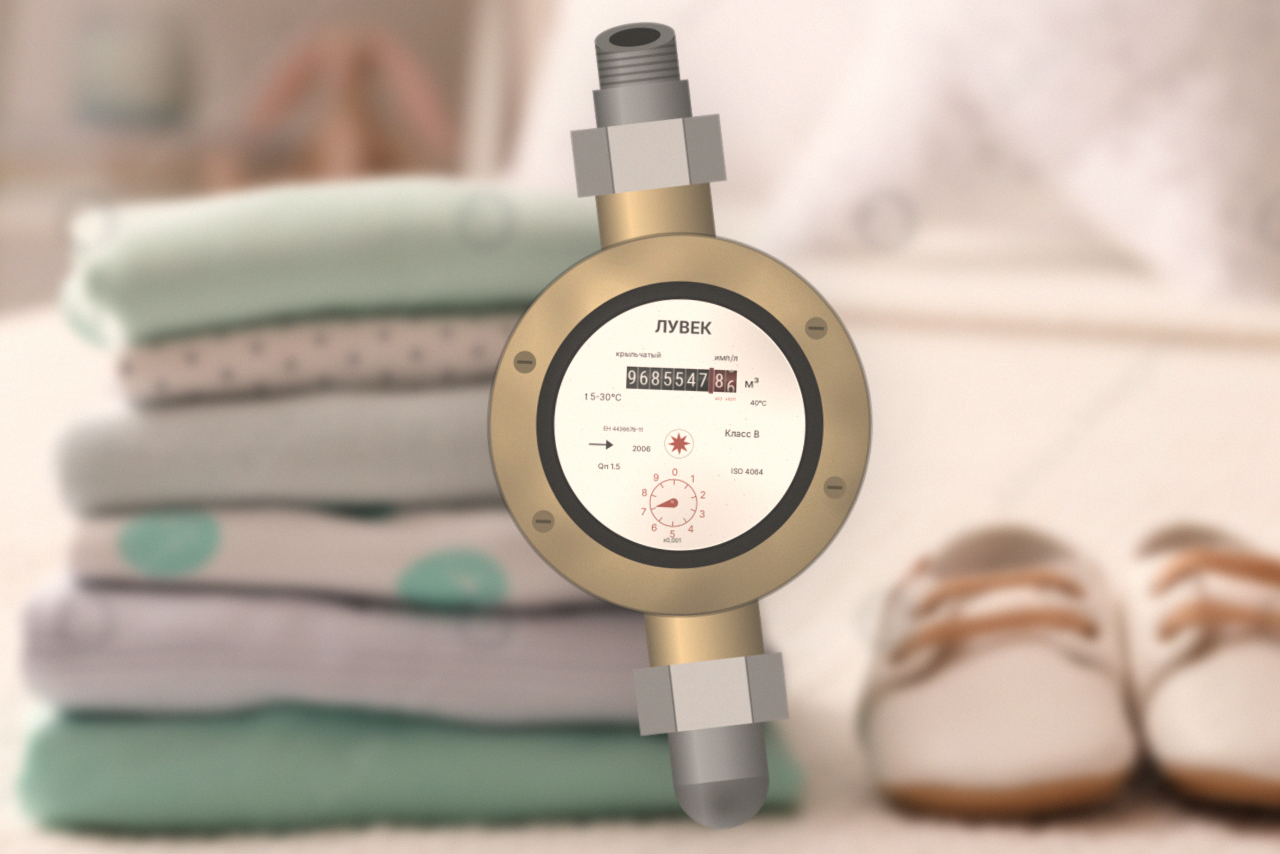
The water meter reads 9685547.857 m³
